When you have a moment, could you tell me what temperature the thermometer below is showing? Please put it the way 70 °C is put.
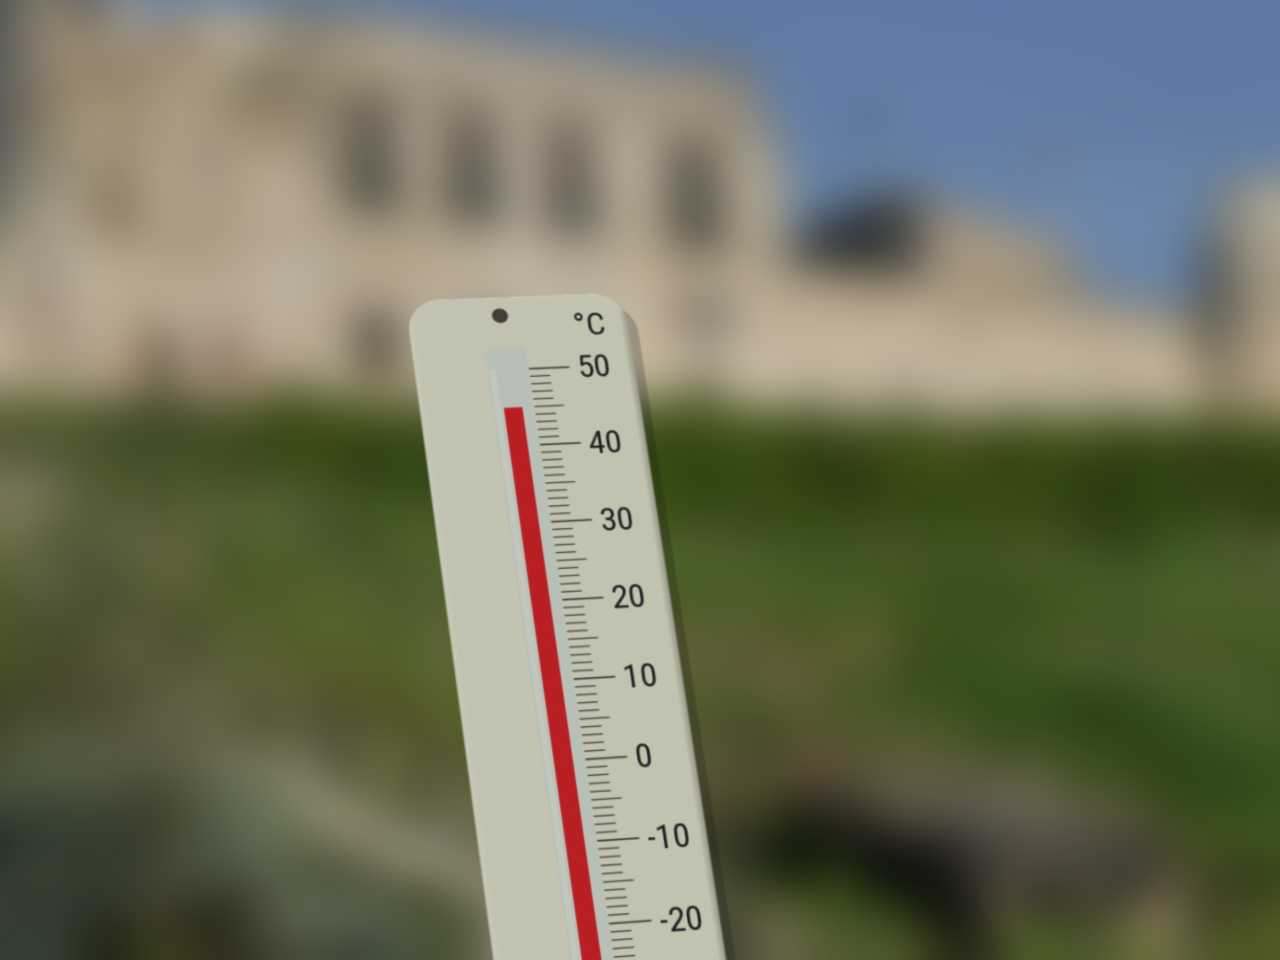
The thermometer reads 45 °C
